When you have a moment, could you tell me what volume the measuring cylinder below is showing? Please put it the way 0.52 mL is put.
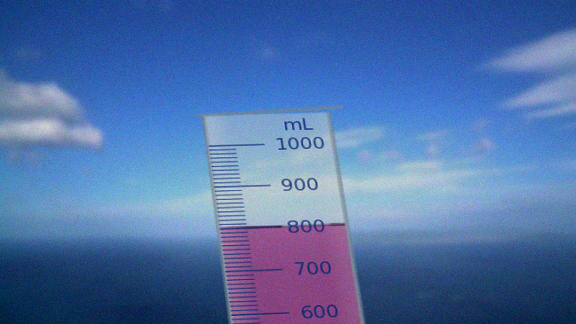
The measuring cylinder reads 800 mL
